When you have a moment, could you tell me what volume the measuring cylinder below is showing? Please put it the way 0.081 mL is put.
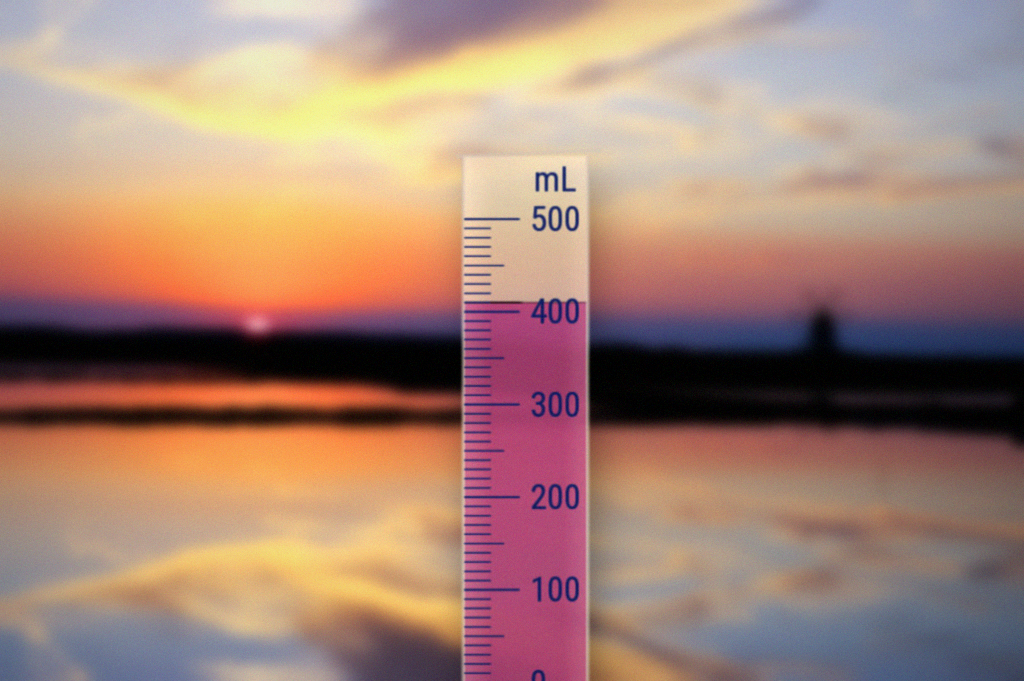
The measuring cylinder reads 410 mL
